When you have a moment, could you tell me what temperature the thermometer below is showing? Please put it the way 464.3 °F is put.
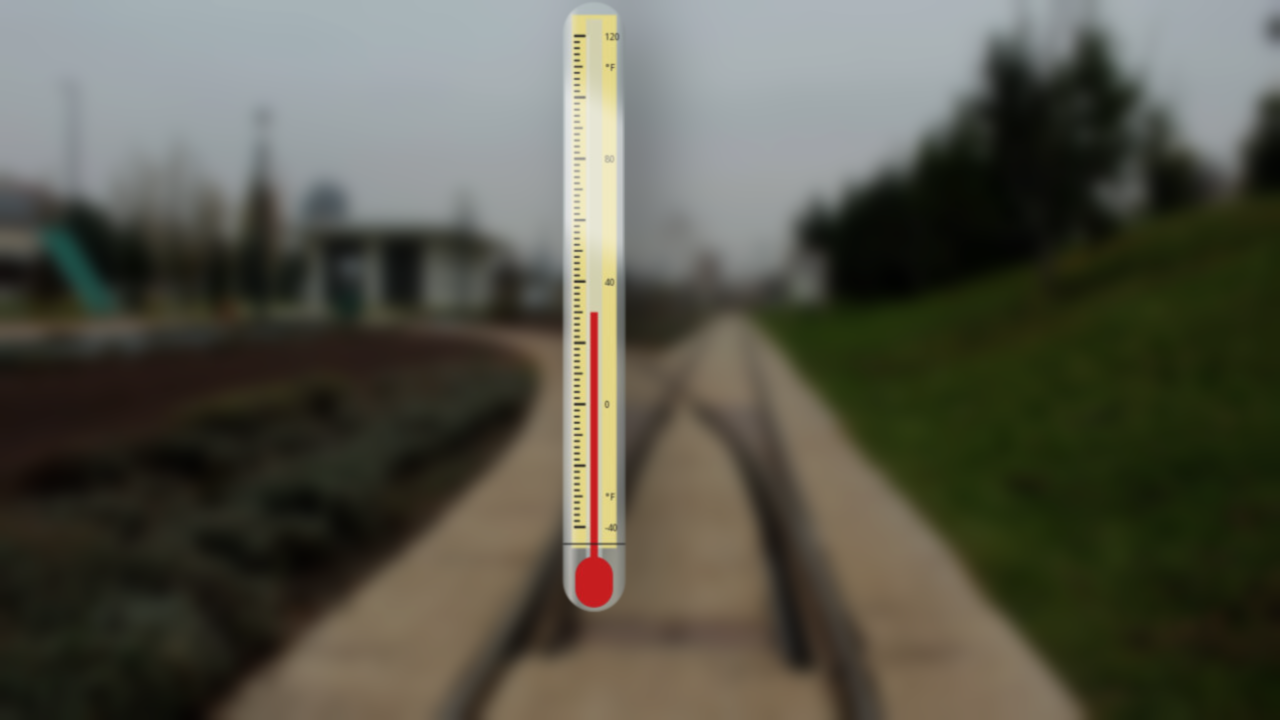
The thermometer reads 30 °F
